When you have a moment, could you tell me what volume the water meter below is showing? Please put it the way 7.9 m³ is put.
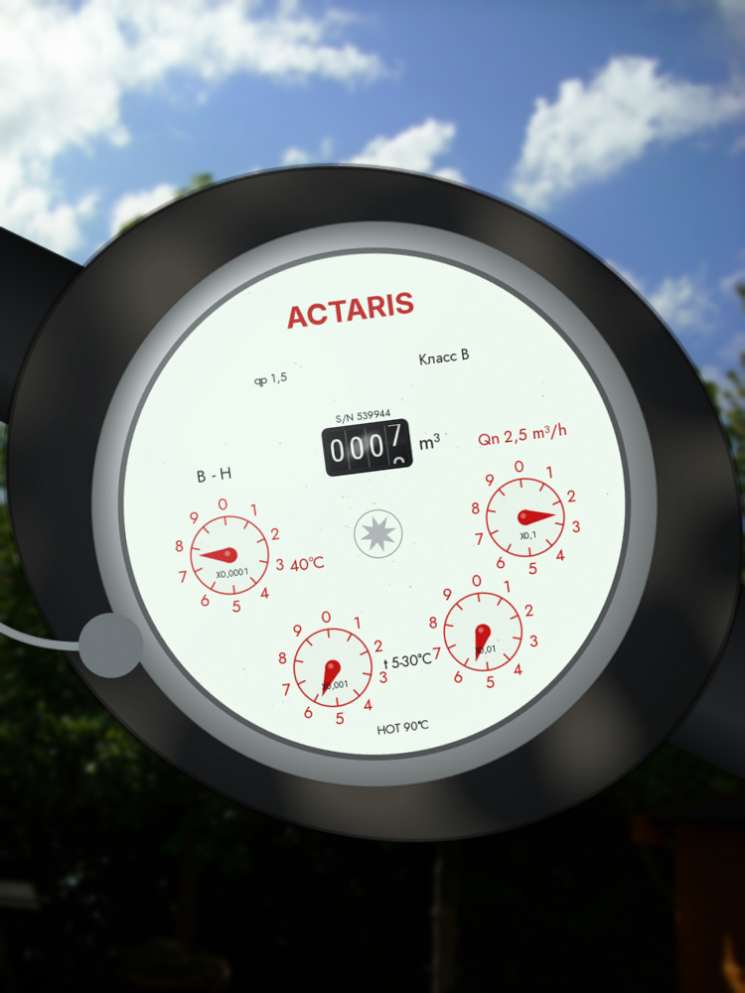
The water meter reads 7.2557 m³
